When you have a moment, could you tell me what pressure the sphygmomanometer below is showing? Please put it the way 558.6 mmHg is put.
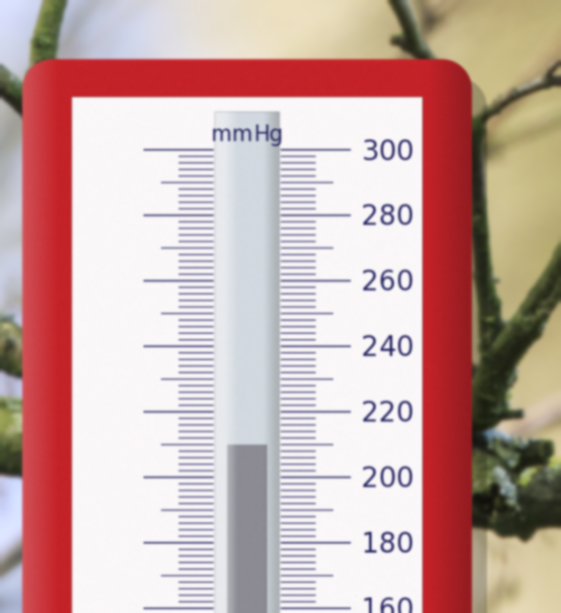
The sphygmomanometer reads 210 mmHg
